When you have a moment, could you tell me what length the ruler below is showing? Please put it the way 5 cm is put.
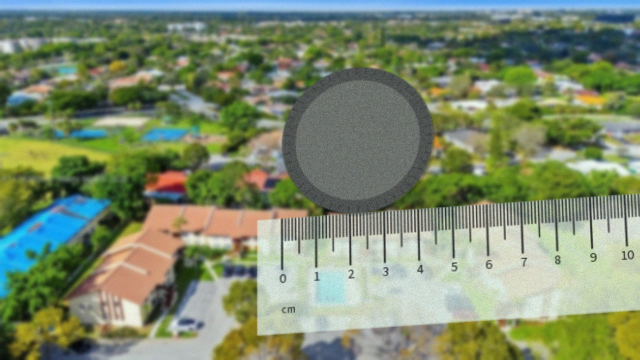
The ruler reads 4.5 cm
